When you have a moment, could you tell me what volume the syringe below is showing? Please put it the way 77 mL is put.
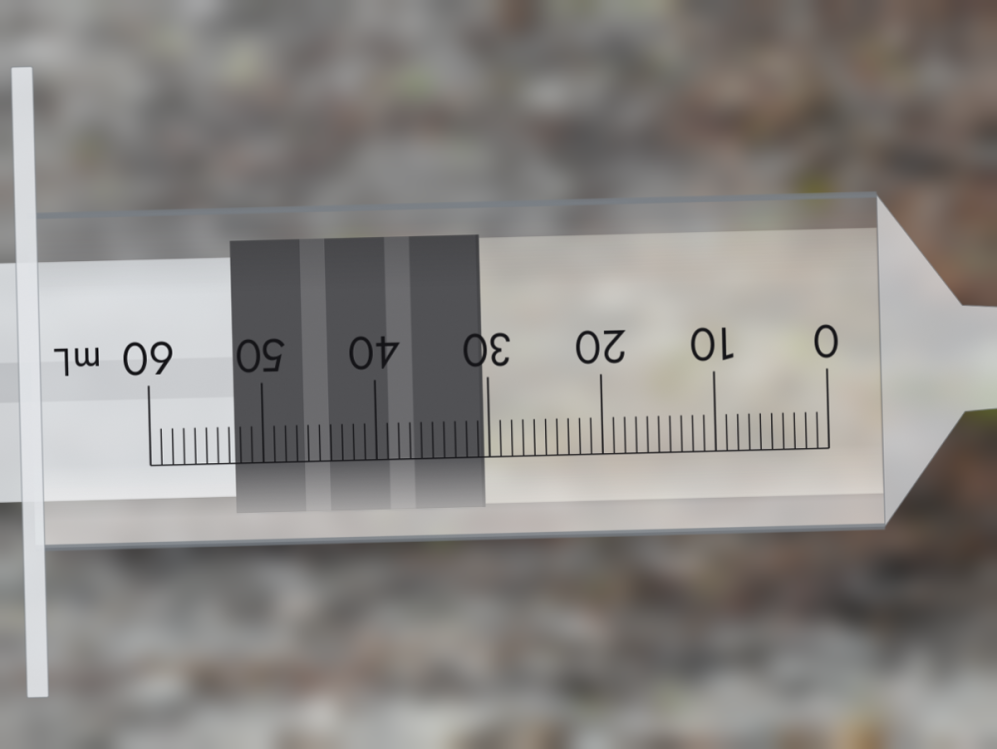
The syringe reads 30.5 mL
